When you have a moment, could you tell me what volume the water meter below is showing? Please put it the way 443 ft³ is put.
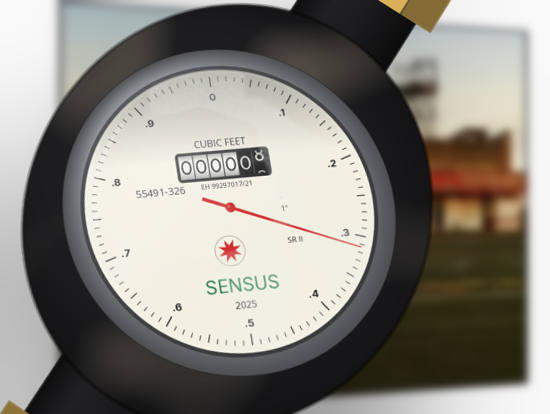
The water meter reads 8.31 ft³
